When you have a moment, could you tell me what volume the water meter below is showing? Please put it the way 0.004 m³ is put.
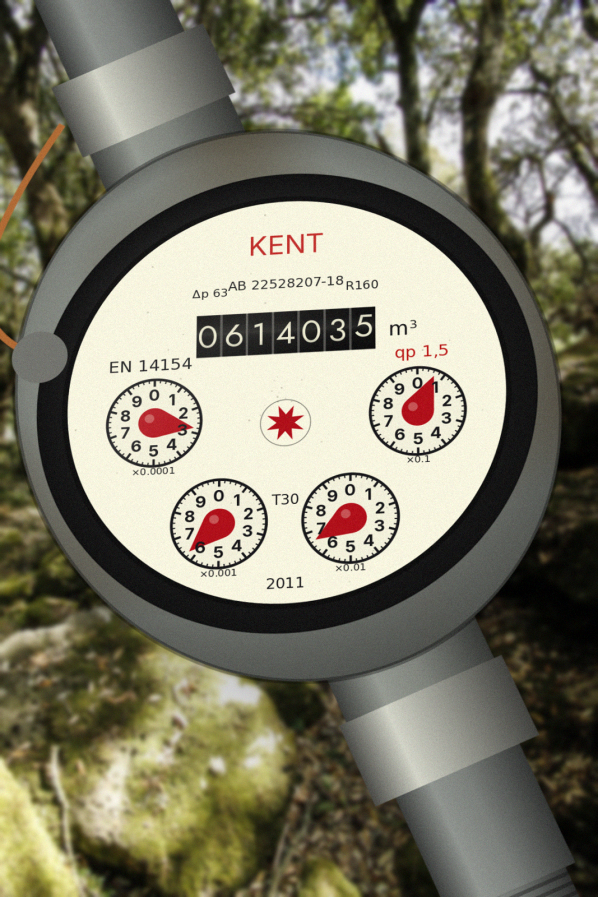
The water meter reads 614035.0662 m³
